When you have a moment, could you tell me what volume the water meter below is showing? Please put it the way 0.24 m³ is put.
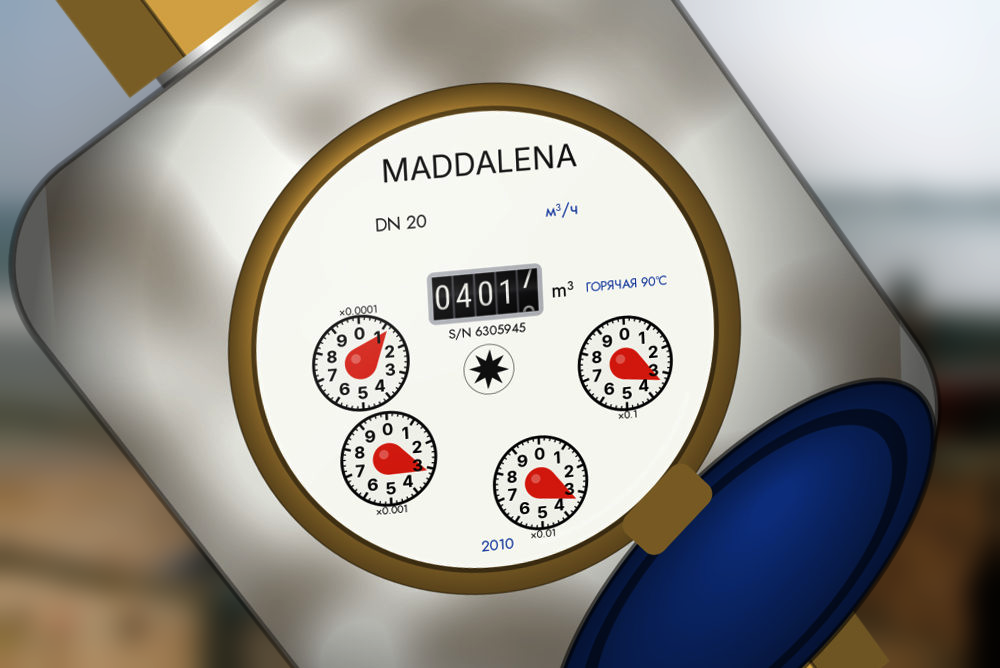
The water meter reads 4017.3331 m³
